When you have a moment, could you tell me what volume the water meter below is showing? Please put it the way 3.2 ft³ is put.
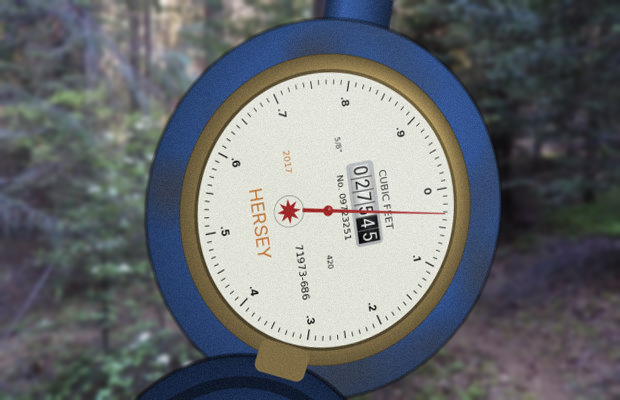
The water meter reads 27545.03 ft³
